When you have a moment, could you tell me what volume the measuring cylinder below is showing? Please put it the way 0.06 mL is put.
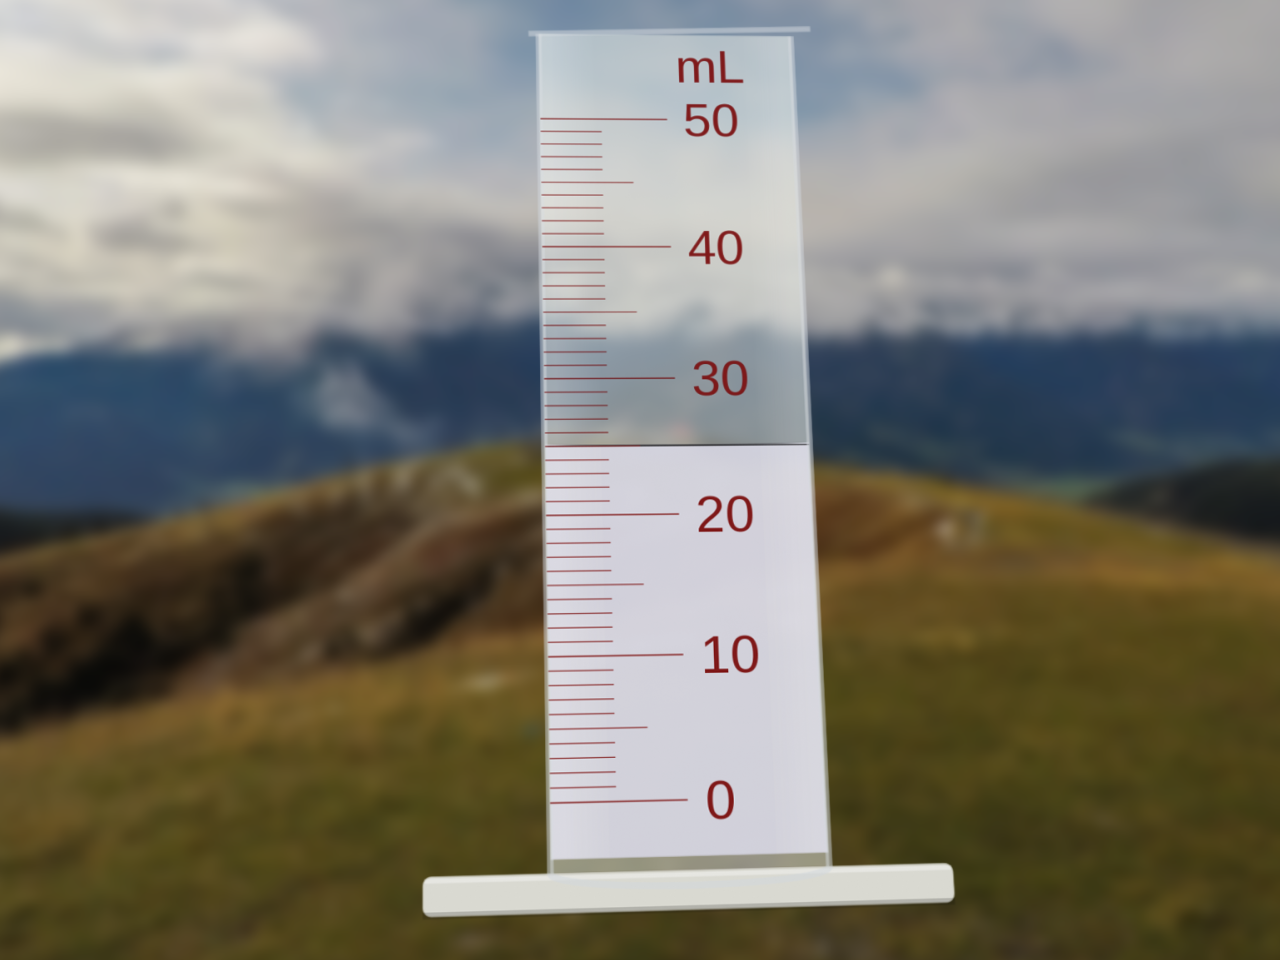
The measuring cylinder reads 25 mL
